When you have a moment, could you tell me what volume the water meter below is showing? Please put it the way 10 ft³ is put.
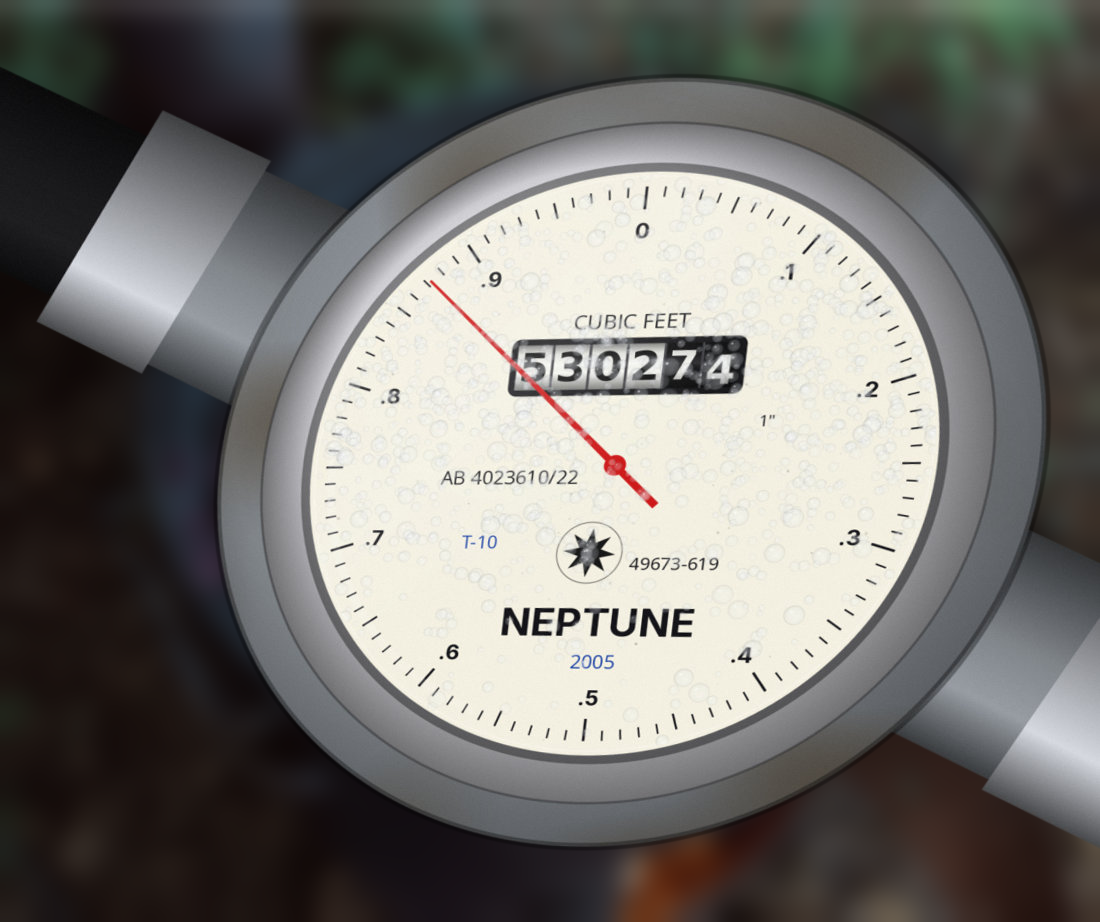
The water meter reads 530273.87 ft³
